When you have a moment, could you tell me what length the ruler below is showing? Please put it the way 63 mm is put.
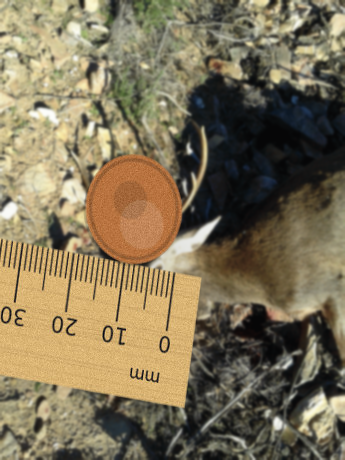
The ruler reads 19 mm
